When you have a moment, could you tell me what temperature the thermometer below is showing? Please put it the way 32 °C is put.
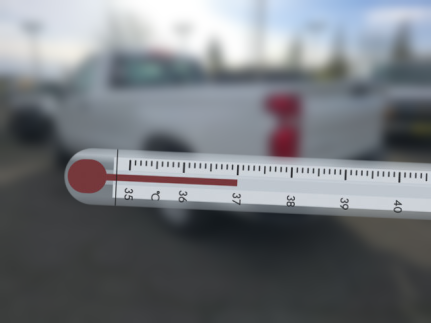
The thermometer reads 37 °C
